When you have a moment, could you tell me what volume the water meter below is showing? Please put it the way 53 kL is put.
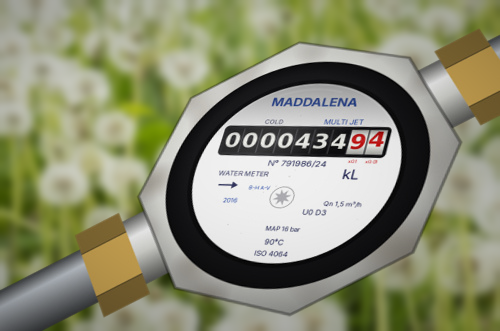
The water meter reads 434.94 kL
